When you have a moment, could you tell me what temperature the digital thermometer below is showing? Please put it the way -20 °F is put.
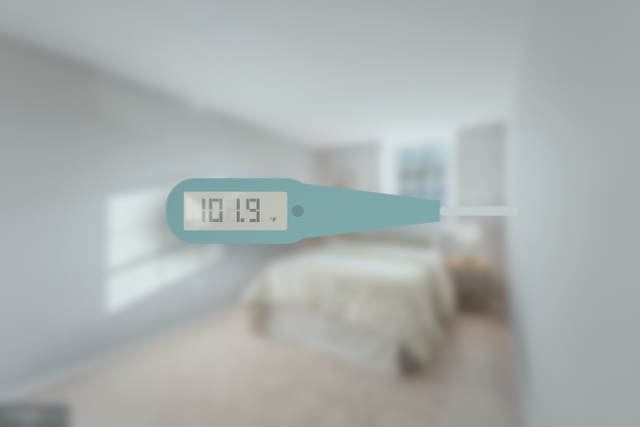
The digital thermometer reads 101.9 °F
